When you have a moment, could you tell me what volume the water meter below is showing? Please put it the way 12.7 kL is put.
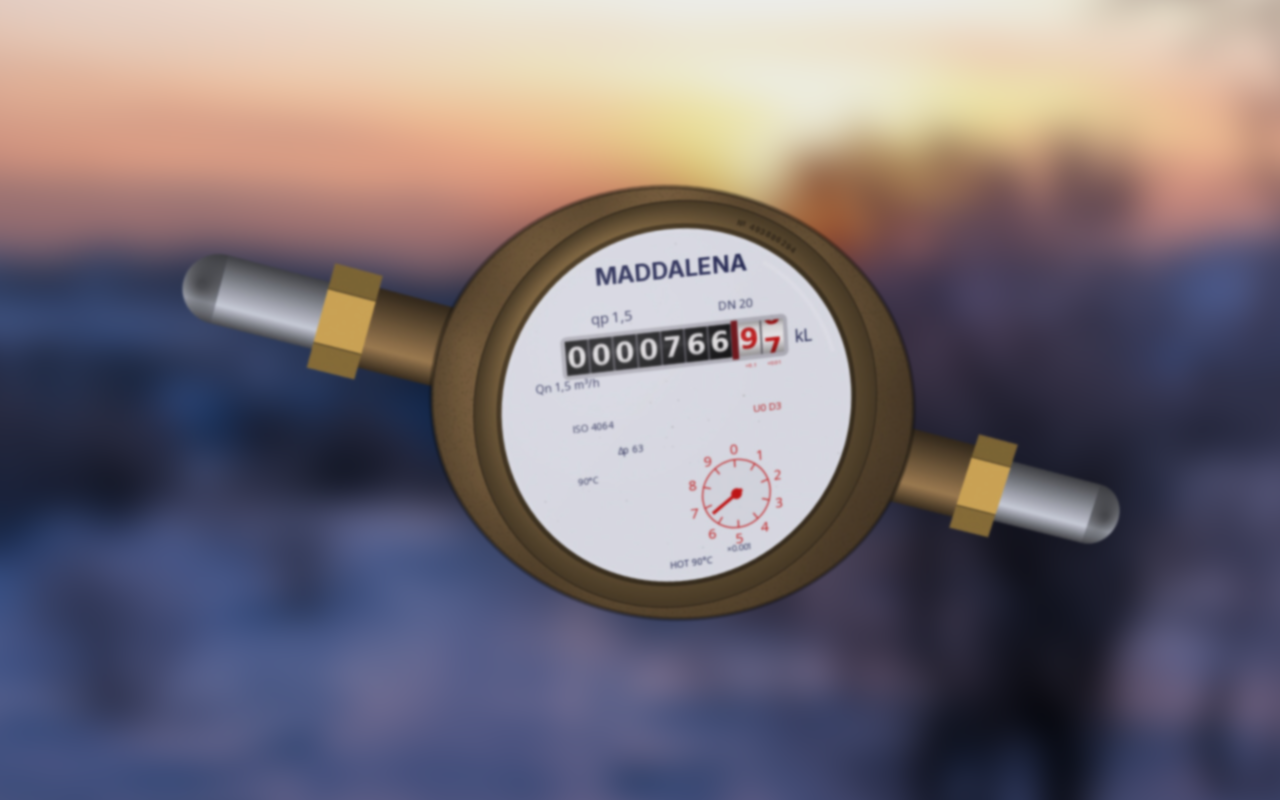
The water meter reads 766.966 kL
